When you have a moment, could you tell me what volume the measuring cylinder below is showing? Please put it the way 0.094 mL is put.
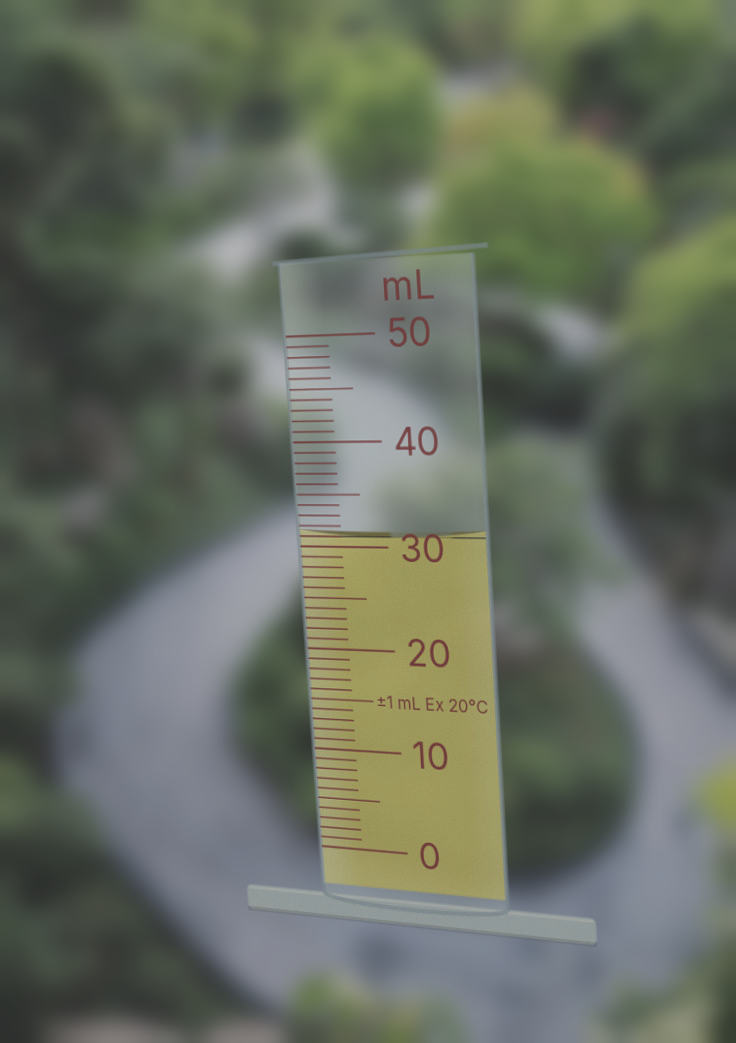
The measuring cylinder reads 31 mL
